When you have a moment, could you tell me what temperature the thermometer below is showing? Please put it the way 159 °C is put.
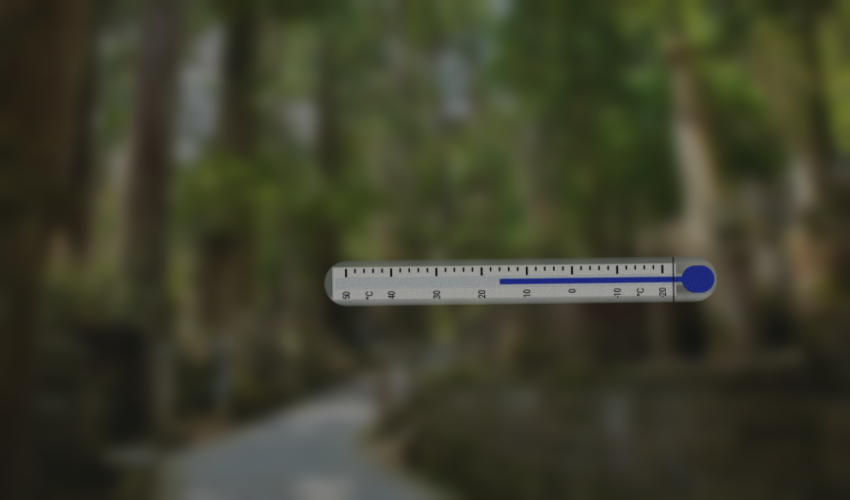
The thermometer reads 16 °C
